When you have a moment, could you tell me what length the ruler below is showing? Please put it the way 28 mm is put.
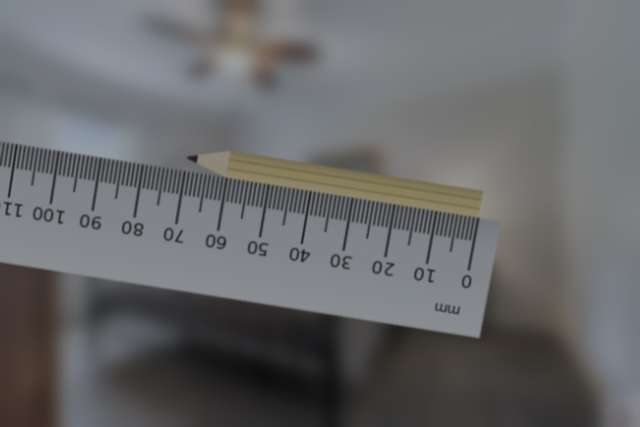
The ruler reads 70 mm
